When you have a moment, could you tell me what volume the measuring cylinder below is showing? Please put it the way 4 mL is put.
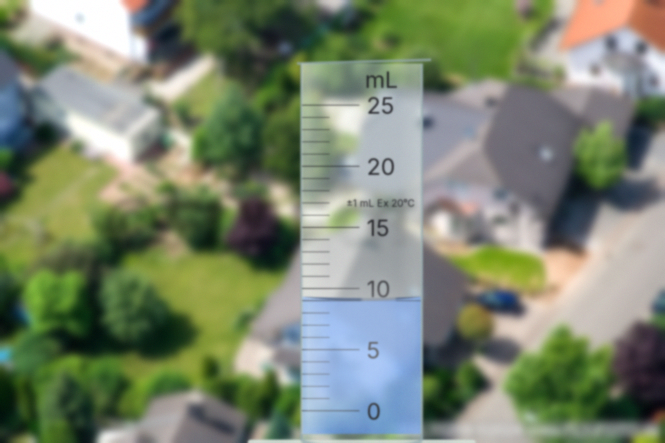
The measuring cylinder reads 9 mL
